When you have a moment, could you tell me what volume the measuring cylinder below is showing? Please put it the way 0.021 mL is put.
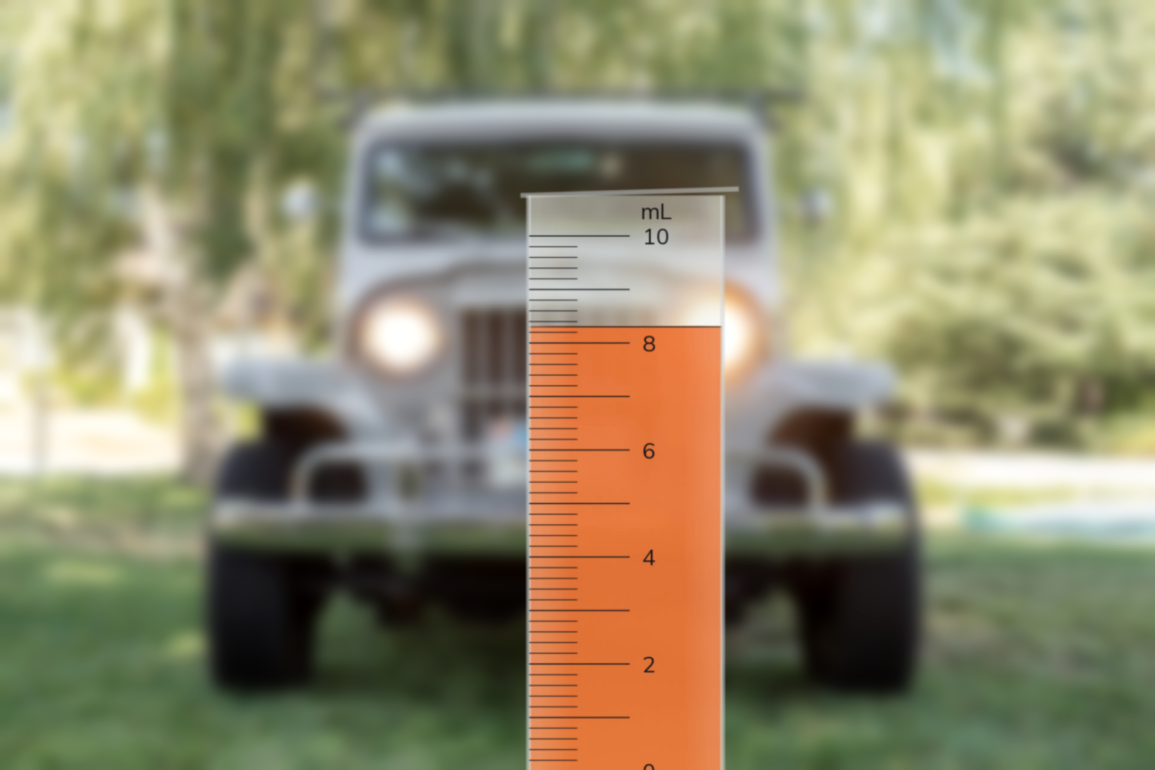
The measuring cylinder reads 8.3 mL
